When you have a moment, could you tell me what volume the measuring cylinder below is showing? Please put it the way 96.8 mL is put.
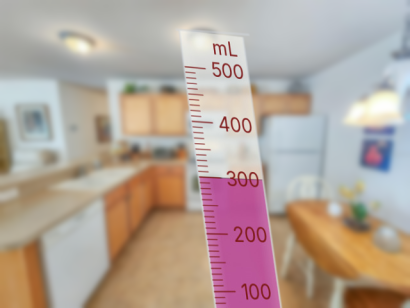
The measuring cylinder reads 300 mL
